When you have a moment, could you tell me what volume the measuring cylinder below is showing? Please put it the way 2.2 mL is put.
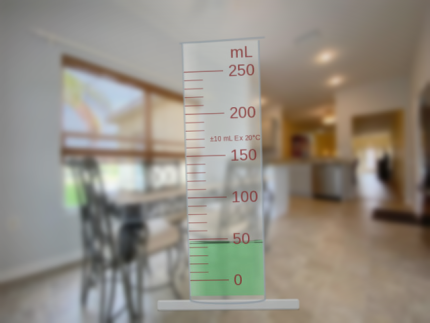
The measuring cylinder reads 45 mL
